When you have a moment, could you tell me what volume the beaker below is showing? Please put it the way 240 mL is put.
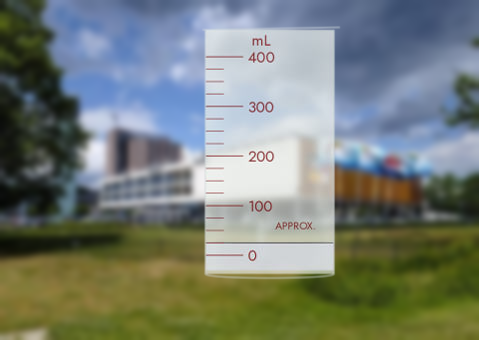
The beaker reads 25 mL
